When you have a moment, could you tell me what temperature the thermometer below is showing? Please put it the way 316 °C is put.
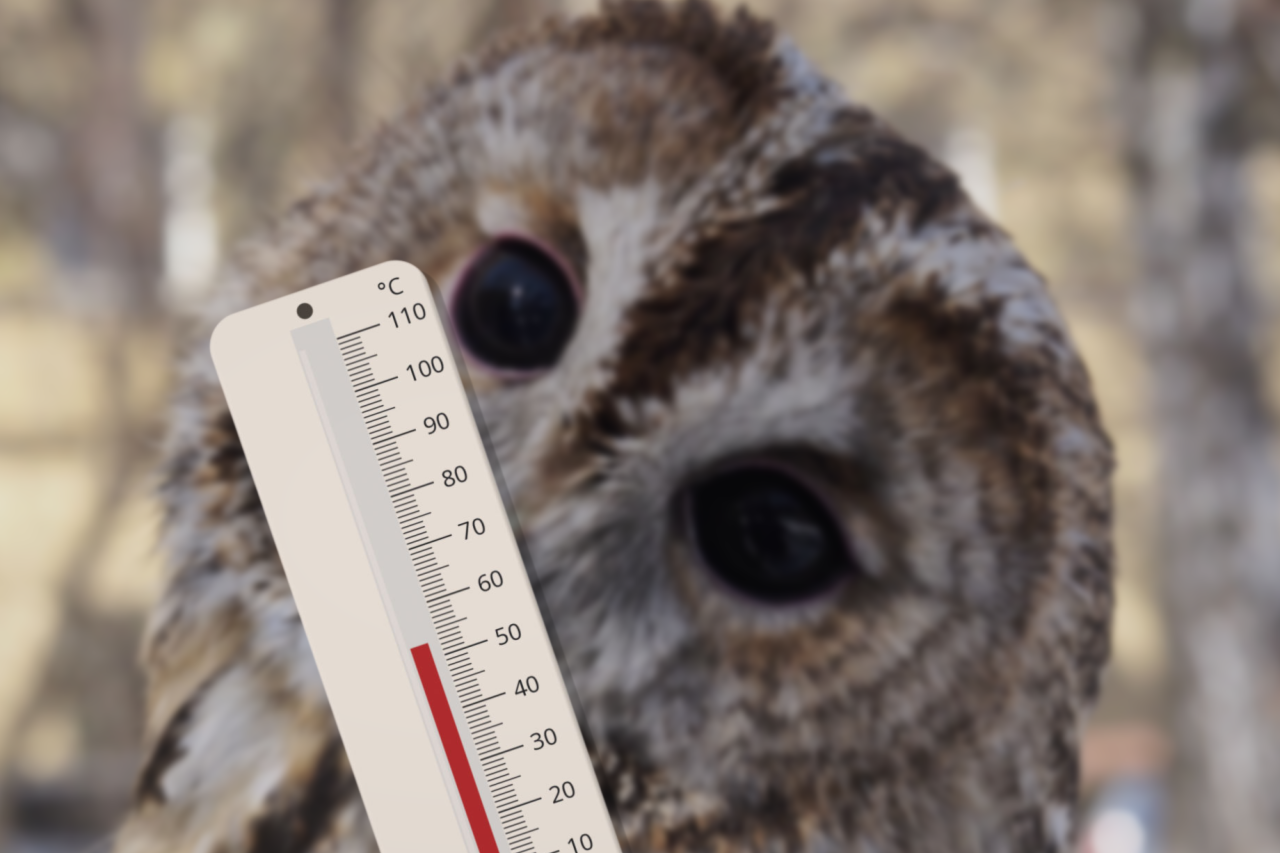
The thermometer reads 53 °C
